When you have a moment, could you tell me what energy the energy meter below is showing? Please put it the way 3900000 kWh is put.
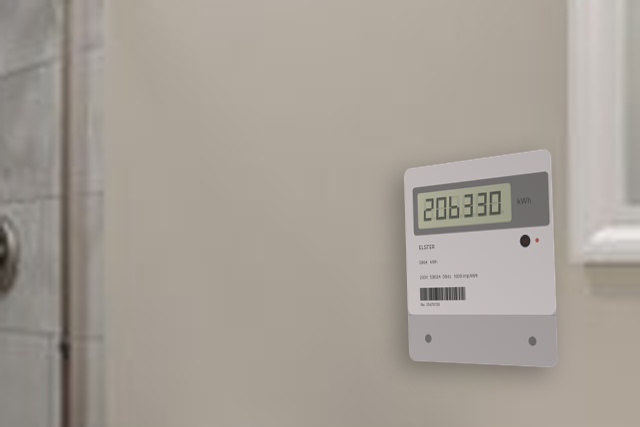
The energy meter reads 206330 kWh
